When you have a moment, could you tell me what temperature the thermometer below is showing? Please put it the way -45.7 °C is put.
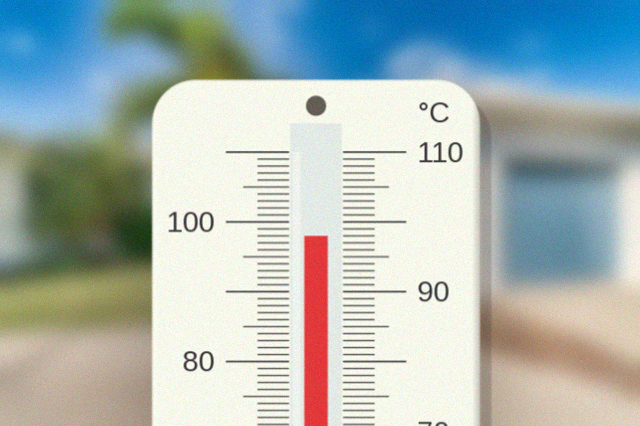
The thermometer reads 98 °C
